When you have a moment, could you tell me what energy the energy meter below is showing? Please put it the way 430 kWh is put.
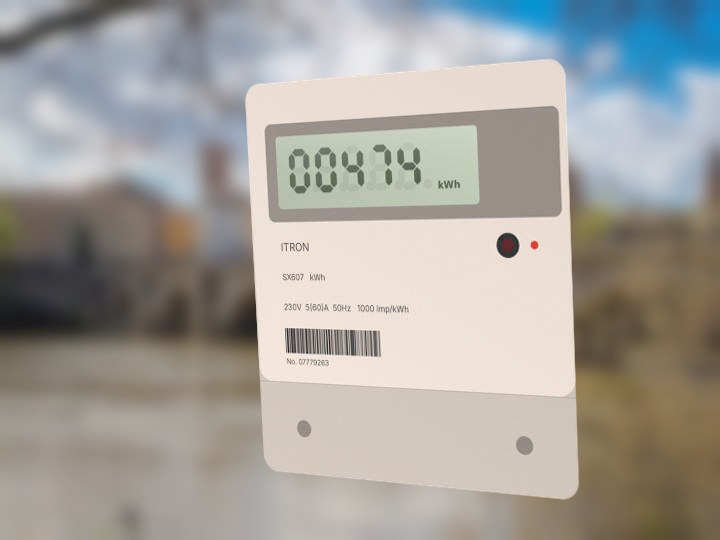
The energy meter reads 474 kWh
